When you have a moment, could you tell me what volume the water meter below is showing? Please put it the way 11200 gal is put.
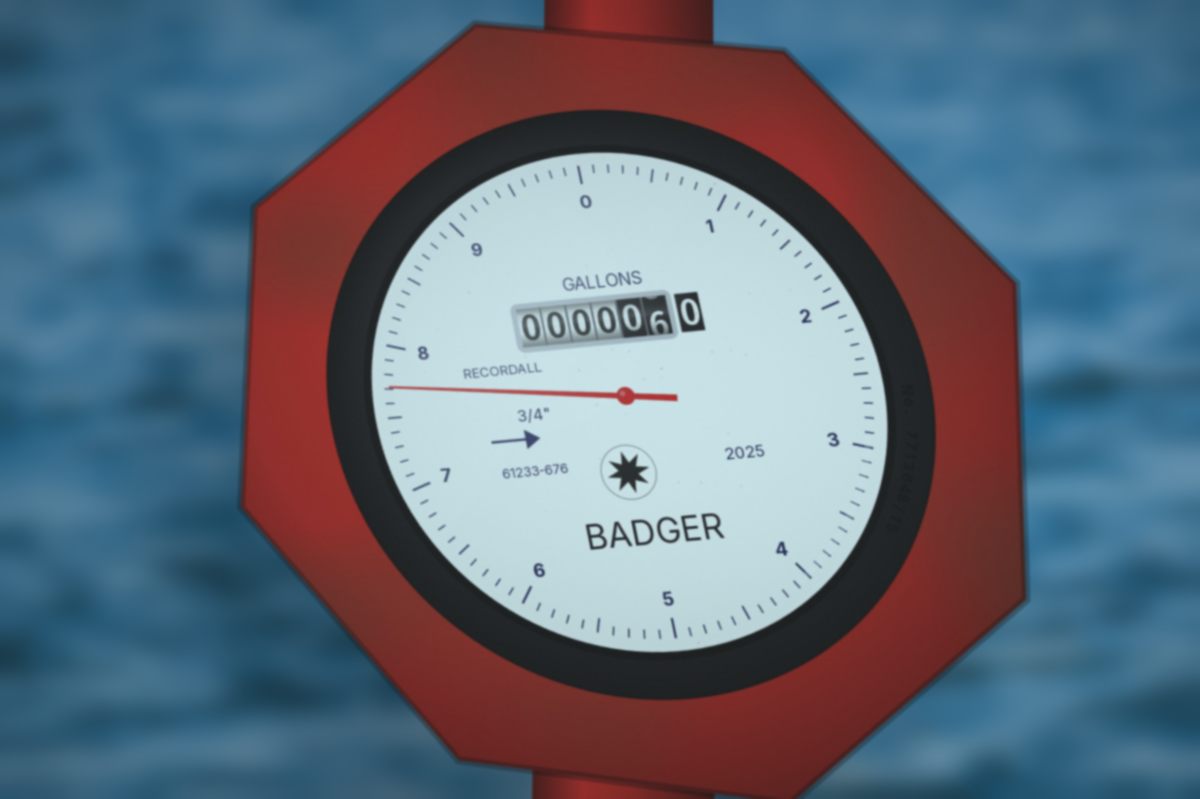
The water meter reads 57.7 gal
